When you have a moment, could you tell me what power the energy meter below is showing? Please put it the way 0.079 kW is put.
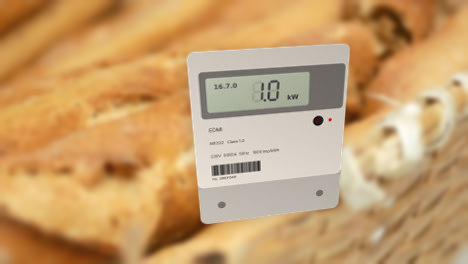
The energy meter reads 1.0 kW
